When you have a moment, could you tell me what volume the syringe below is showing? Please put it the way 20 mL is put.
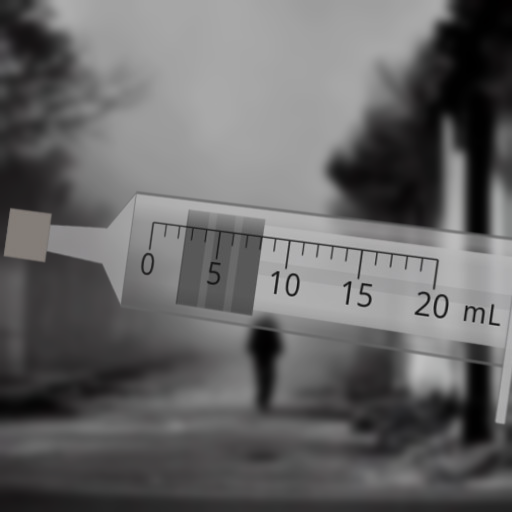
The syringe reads 2.5 mL
